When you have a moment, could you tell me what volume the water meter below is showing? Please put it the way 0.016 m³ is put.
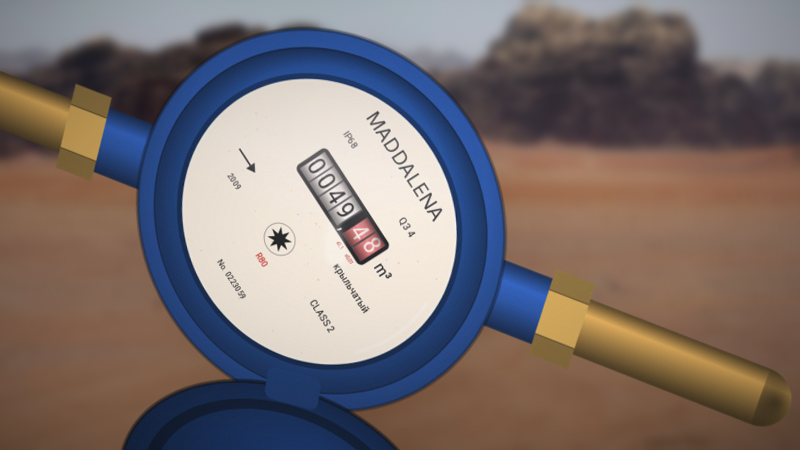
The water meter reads 49.48 m³
